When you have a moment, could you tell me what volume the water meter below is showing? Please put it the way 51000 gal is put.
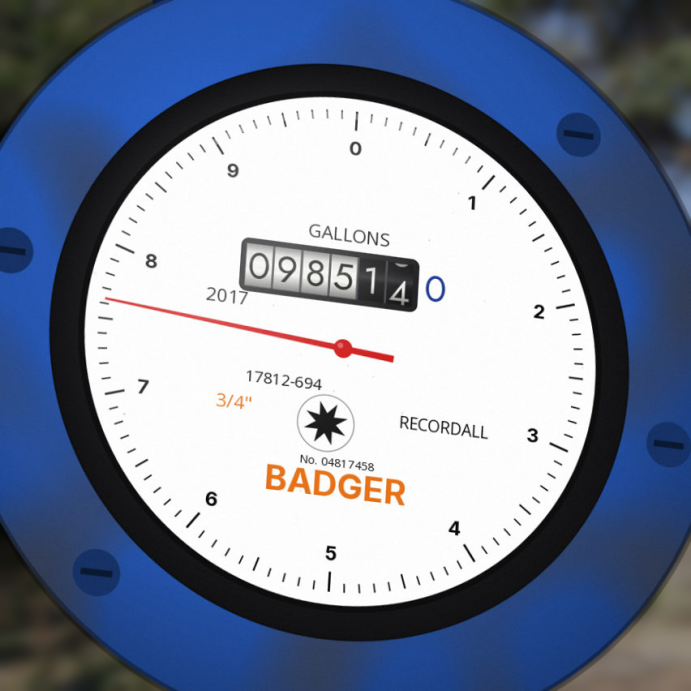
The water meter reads 985137.6 gal
